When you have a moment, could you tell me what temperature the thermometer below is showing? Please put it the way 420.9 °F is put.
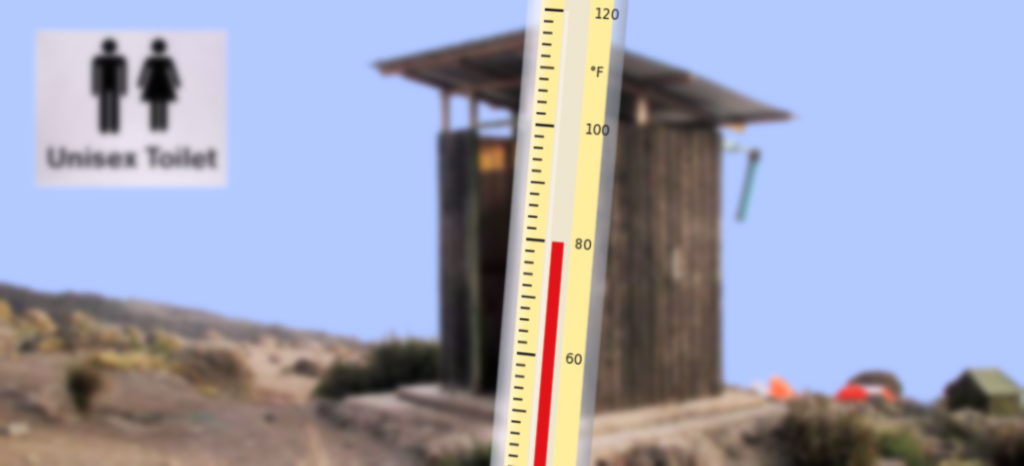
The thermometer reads 80 °F
